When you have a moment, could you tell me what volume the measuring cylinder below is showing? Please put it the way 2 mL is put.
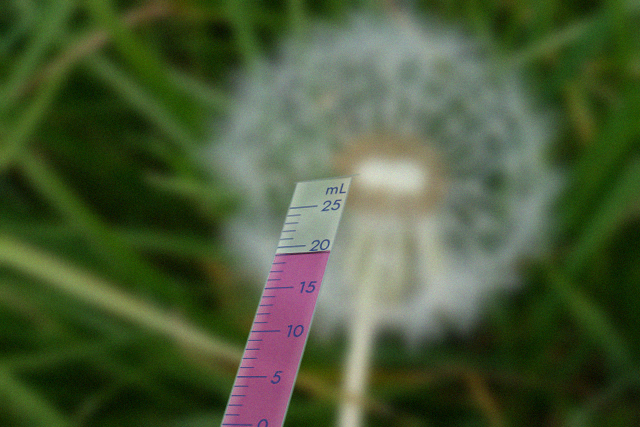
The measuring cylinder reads 19 mL
